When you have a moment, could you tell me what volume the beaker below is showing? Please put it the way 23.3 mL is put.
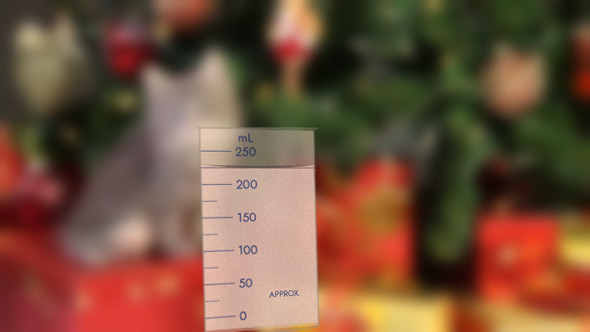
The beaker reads 225 mL
